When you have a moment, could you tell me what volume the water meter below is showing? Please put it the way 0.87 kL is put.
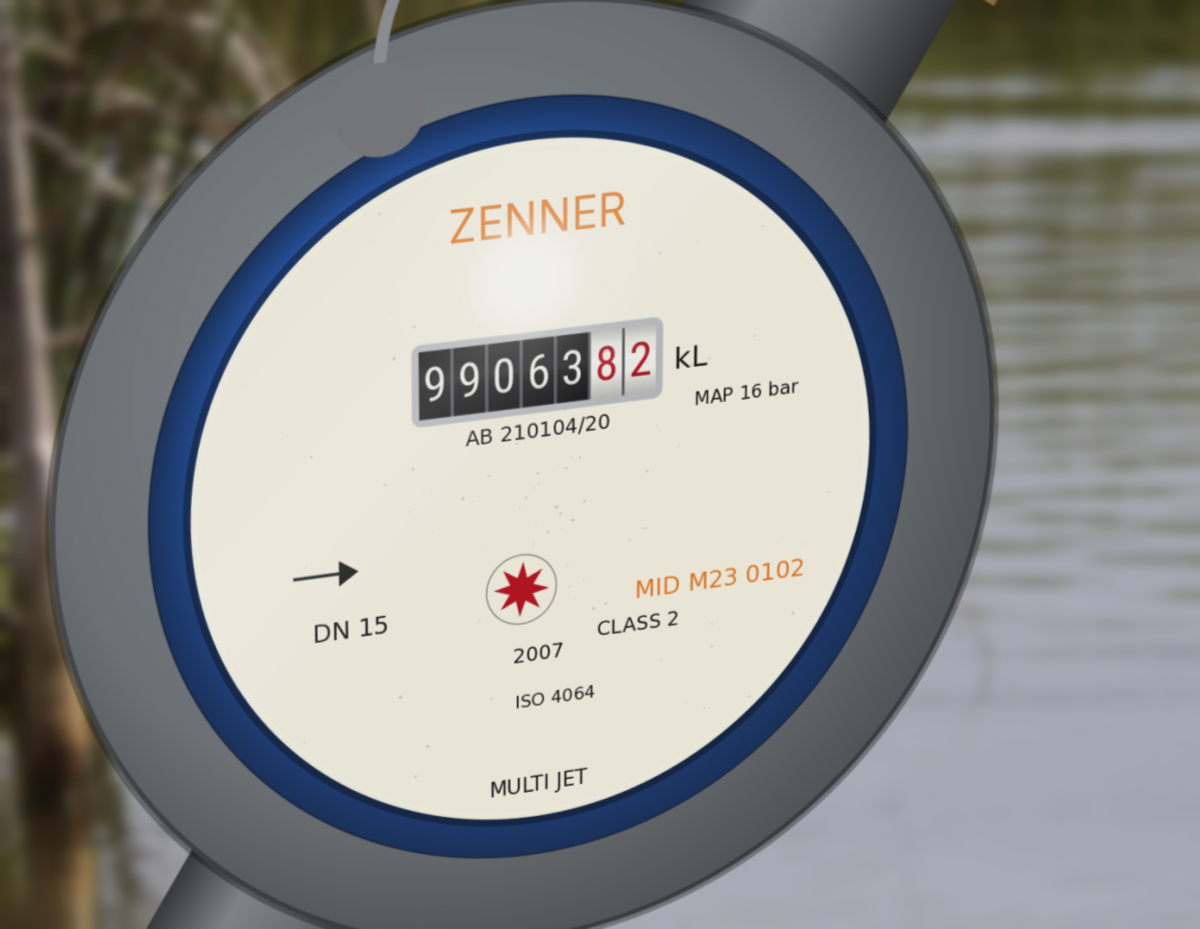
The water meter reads 99063.82 kL
